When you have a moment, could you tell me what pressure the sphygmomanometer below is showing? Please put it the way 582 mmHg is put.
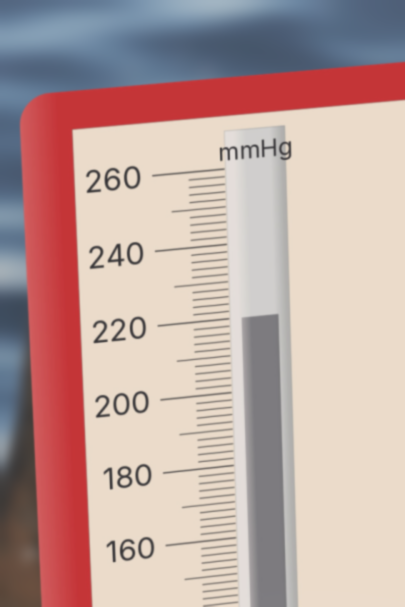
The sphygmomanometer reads 220 mmHg
